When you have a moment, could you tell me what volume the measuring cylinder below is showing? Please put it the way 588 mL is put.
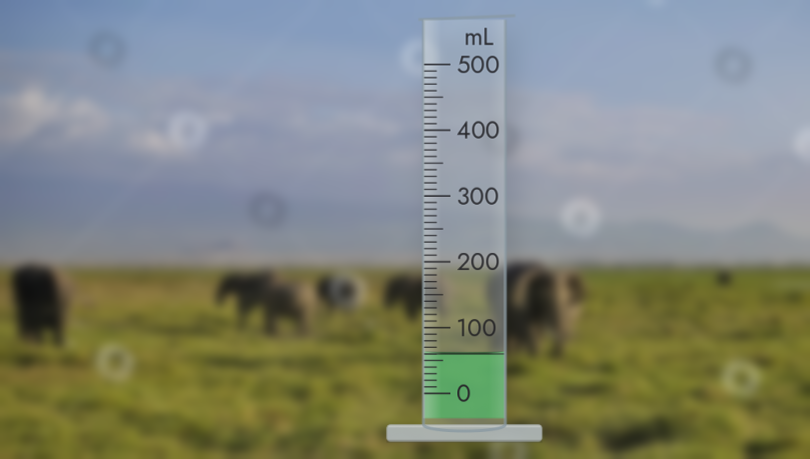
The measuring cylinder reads 60 mL
